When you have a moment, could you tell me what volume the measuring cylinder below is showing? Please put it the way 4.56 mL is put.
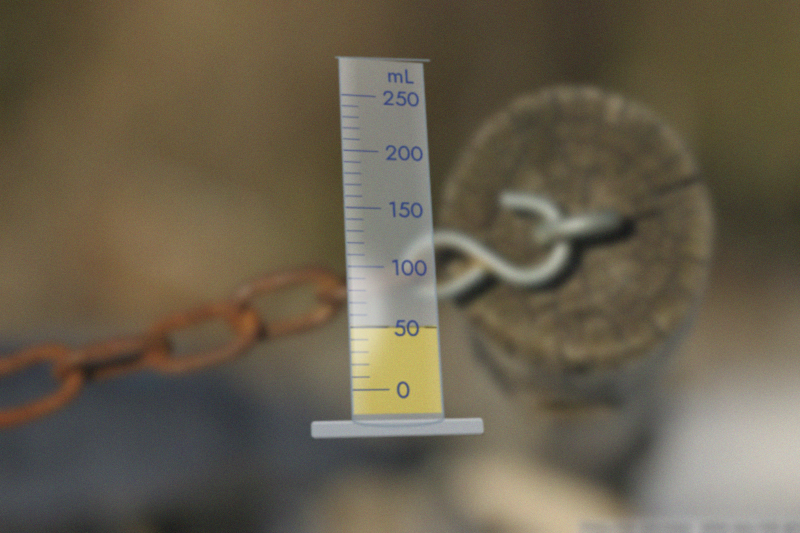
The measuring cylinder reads 50 mL
